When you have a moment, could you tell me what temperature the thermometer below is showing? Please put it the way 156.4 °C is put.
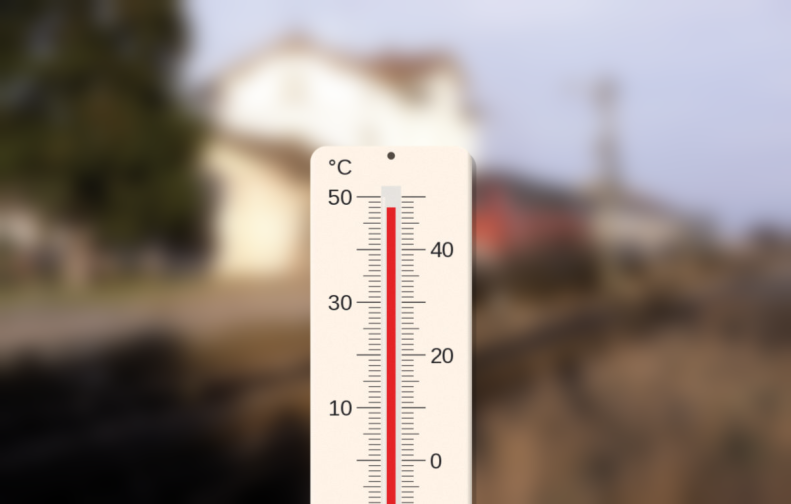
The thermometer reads 48 °C
